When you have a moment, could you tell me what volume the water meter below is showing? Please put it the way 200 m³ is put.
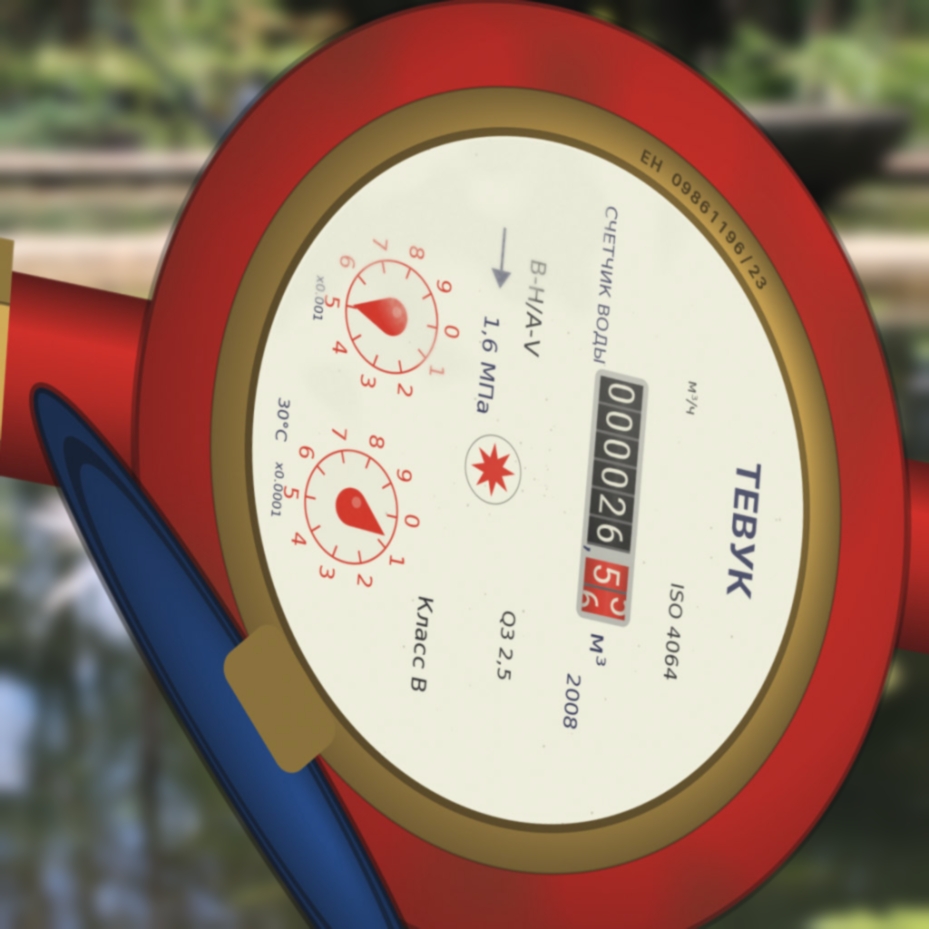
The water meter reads 26.5550 m³
